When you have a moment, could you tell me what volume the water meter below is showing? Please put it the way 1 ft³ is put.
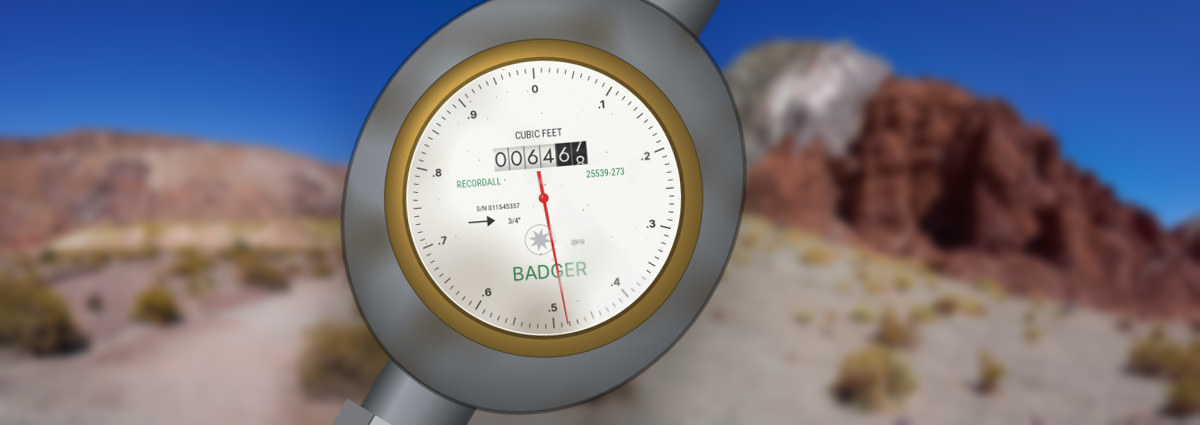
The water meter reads 6467.48 ft³
